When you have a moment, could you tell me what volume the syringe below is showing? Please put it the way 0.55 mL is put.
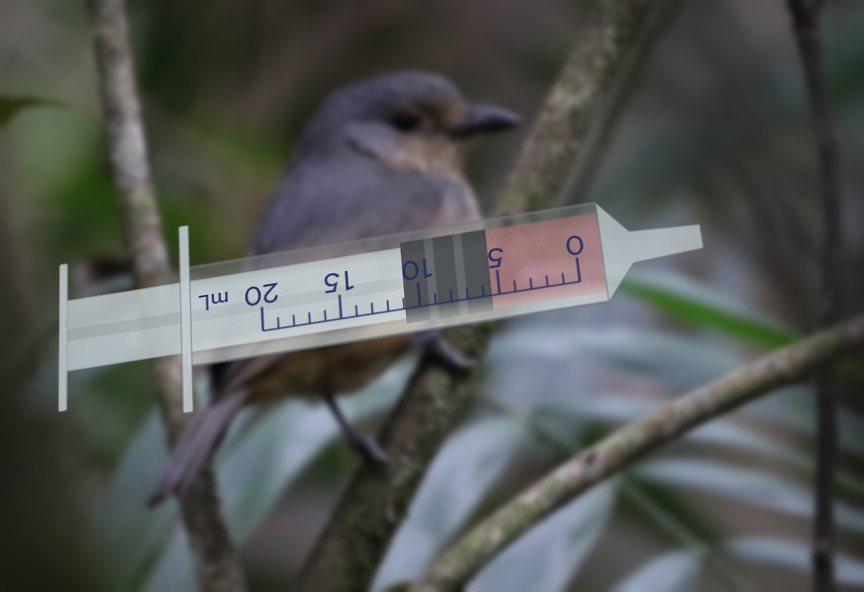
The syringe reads 5.5 mL
